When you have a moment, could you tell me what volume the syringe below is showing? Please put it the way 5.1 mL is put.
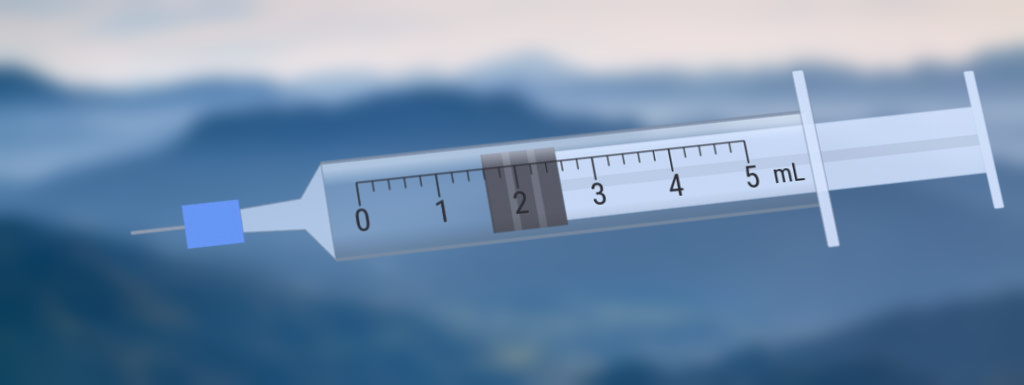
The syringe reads 1.6 mL
